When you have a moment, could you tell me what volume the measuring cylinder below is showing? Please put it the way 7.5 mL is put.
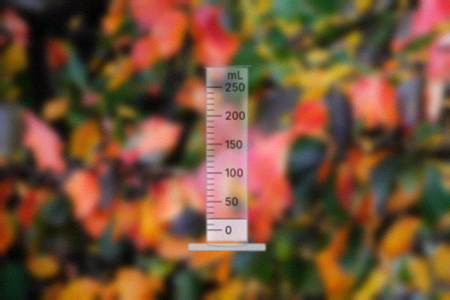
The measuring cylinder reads 20 mL
